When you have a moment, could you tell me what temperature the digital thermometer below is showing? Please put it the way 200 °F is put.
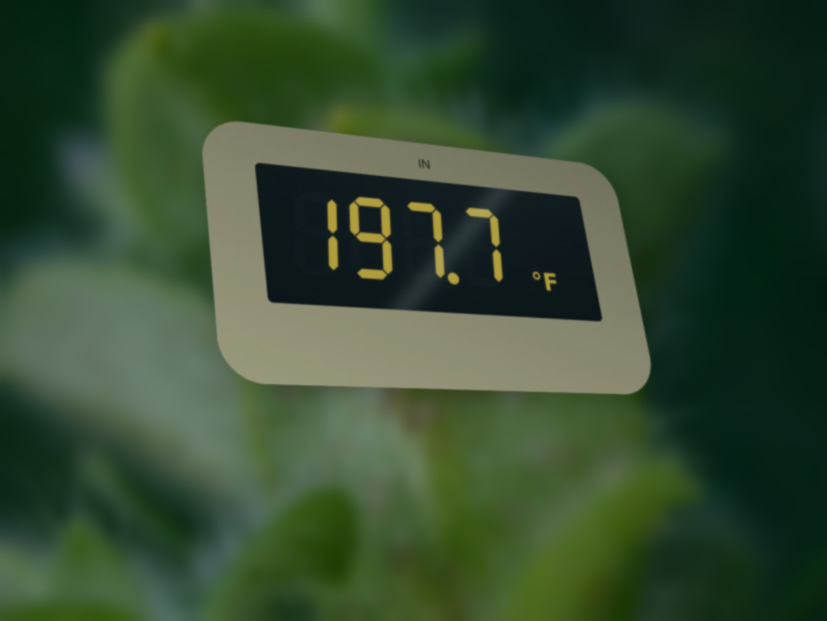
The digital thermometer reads 197.7 °F
